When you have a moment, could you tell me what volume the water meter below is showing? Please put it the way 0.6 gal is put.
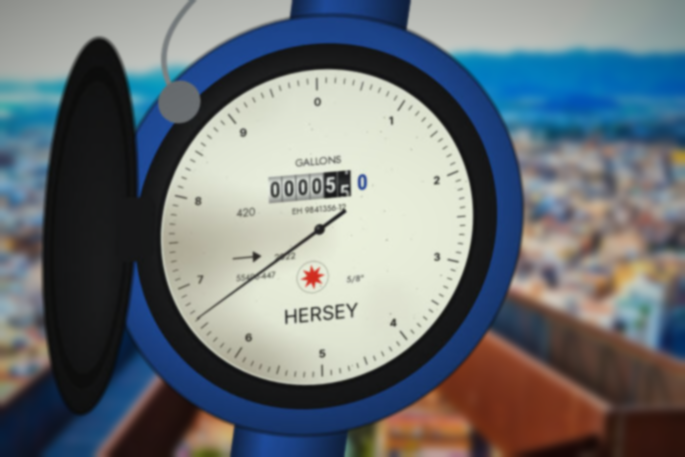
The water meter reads 546.6 gal
